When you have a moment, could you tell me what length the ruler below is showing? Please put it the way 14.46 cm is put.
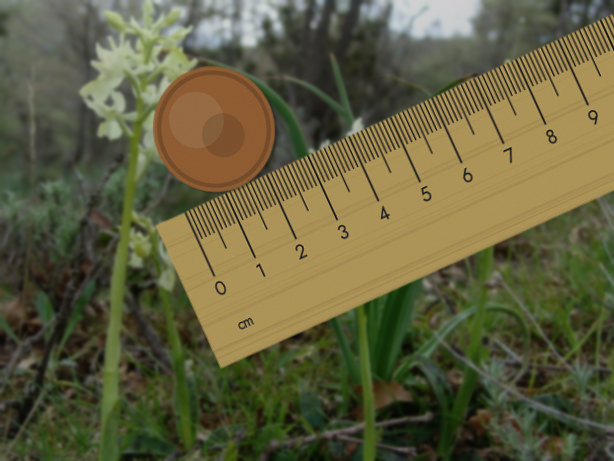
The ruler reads 2.7 cm
